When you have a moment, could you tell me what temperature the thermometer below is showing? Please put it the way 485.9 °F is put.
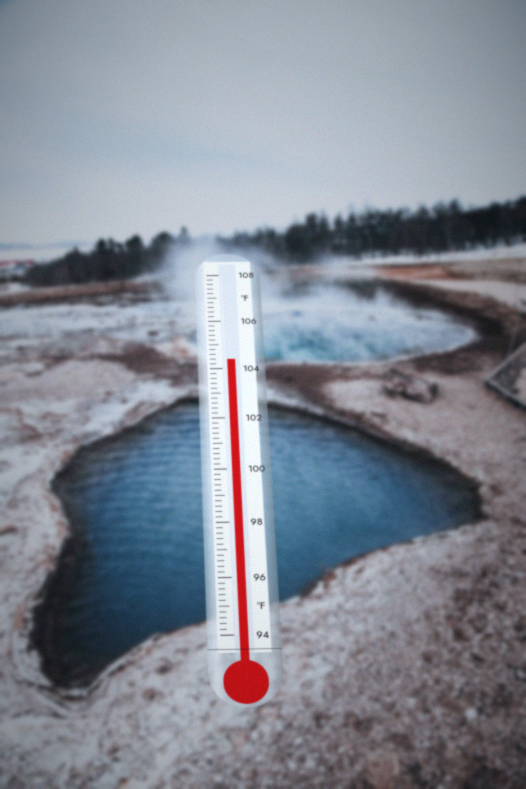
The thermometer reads 104.4 °F
